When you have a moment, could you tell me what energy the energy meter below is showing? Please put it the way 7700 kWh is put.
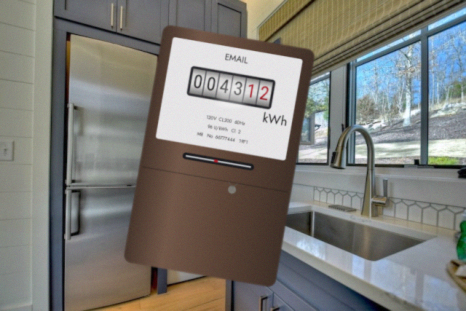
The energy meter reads 43.12 kWh
